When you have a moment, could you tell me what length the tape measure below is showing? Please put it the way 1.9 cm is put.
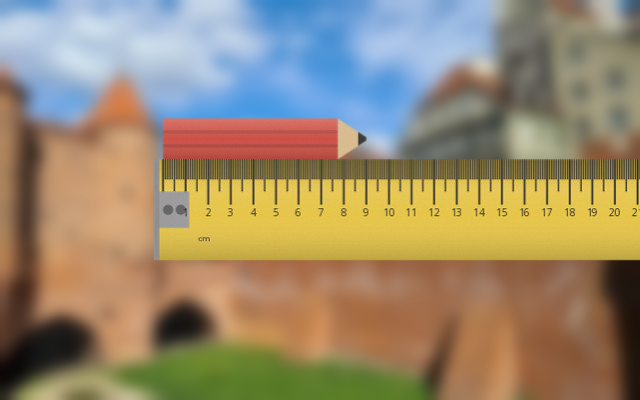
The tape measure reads 9 cm
